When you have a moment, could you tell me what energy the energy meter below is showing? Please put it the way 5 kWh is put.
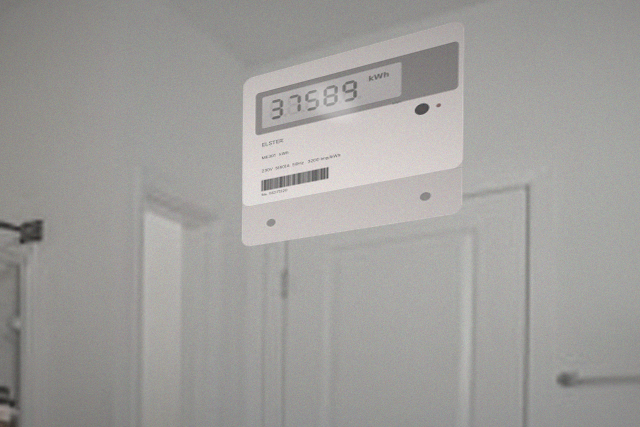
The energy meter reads 37589 kWh
